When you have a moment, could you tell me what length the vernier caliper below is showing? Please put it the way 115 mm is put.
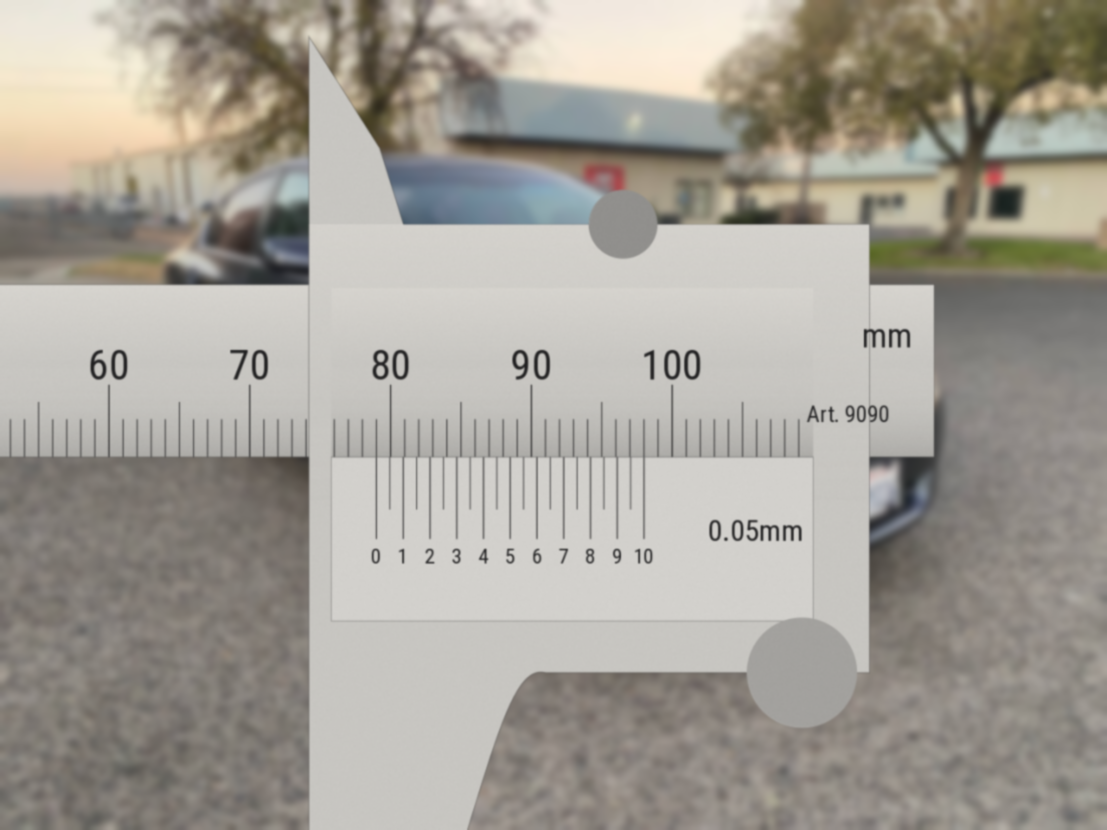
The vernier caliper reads 79.0 mm
